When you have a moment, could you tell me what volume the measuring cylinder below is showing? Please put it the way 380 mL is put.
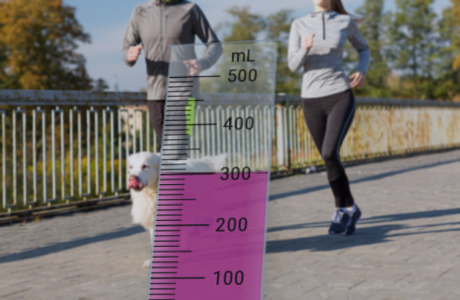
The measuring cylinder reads 300 mL
